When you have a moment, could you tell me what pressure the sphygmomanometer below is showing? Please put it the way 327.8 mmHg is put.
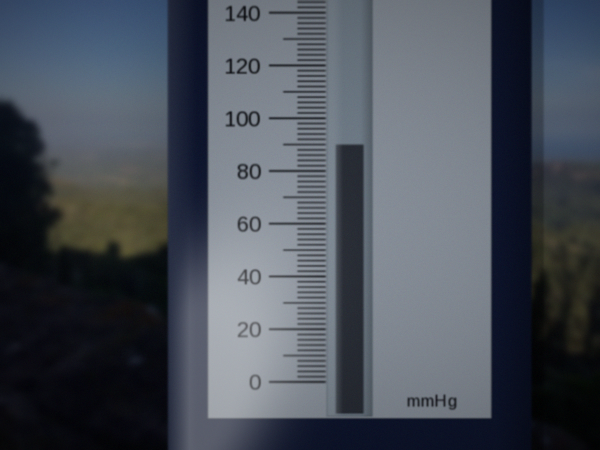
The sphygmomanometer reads 90 mmHg
